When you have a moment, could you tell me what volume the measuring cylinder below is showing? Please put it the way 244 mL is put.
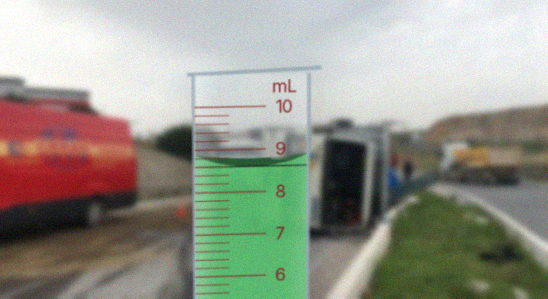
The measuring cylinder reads 8.6 mL
